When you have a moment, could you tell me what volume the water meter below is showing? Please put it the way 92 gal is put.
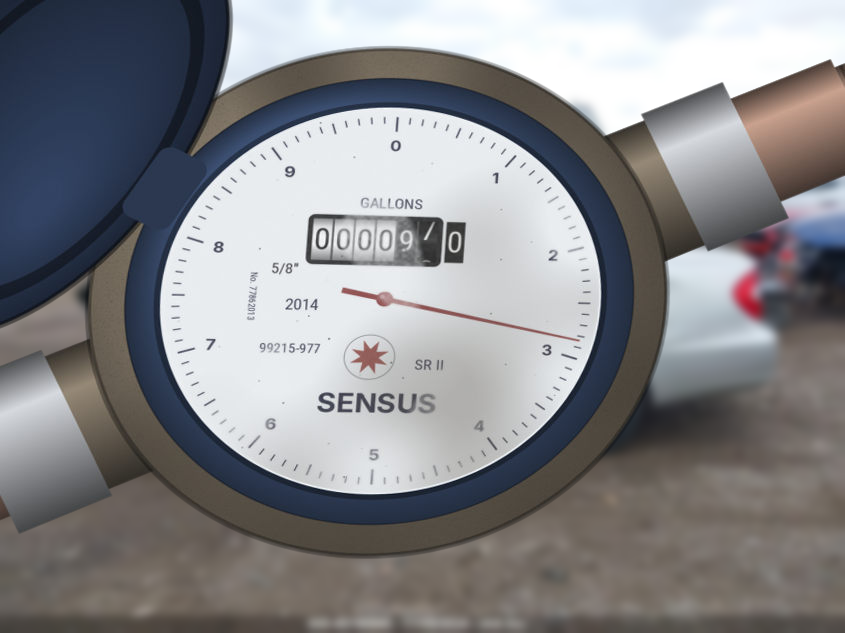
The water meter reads 972.8 gal
